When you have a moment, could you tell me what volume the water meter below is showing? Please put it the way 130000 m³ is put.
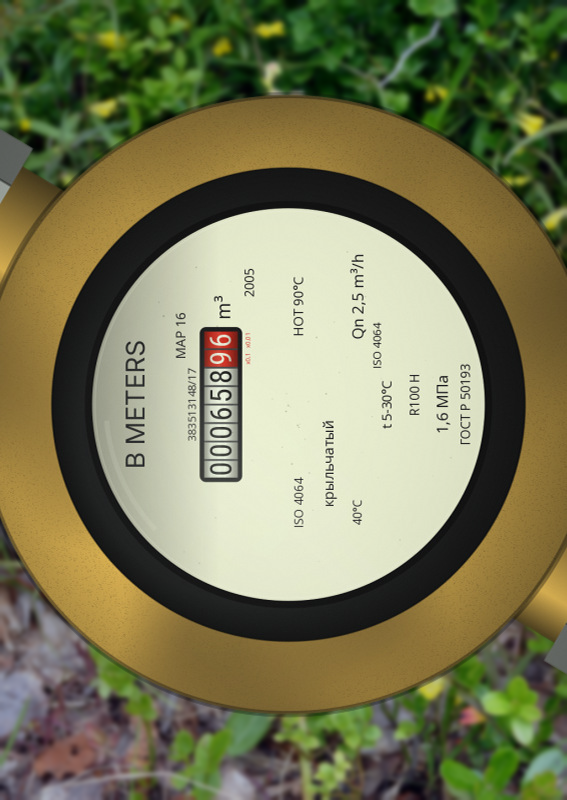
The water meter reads 658.96 m³
